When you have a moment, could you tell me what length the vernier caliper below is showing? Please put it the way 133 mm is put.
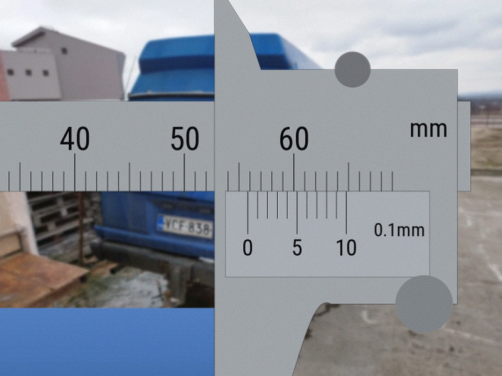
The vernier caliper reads 55.8 mm
